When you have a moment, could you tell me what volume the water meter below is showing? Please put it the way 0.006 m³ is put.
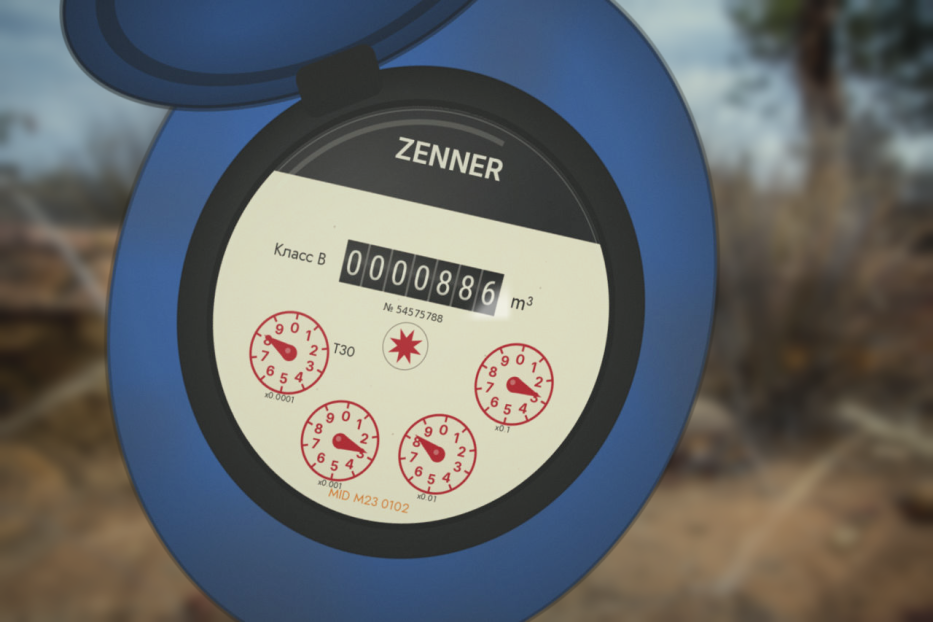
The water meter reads 886.2828 m³
